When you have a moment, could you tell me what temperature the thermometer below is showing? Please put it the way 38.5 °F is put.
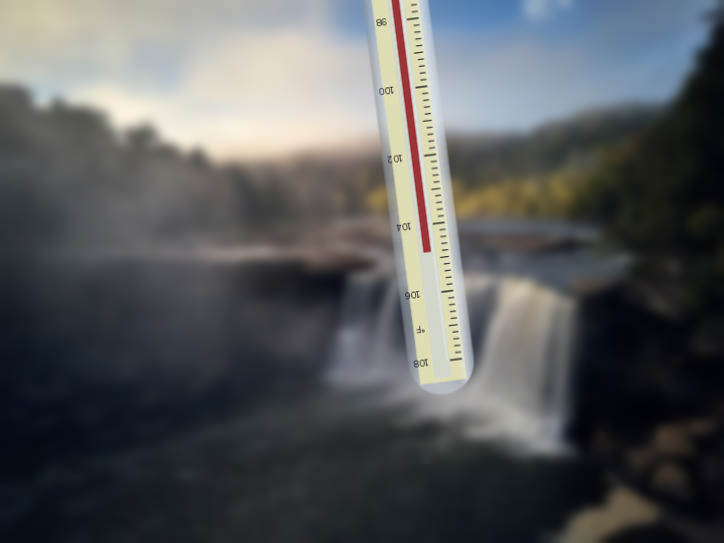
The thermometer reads 104.8 °F
